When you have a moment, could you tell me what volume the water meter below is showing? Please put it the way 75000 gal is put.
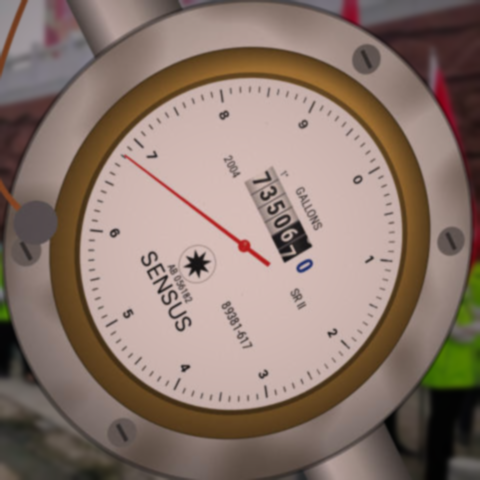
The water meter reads 7350666.8 gal
